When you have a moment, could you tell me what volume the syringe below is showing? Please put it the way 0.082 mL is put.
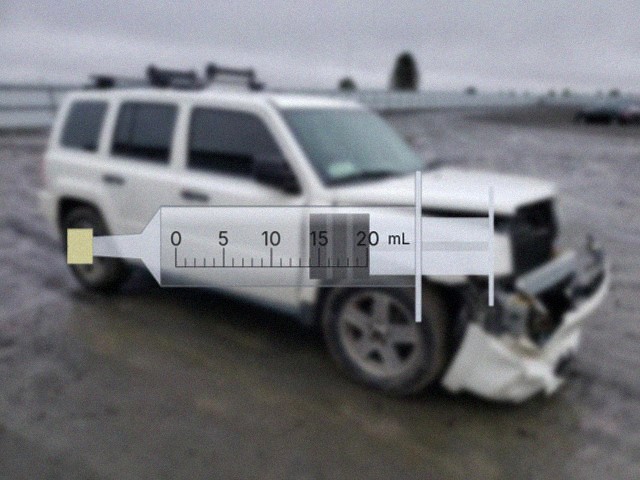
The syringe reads 14 mL
